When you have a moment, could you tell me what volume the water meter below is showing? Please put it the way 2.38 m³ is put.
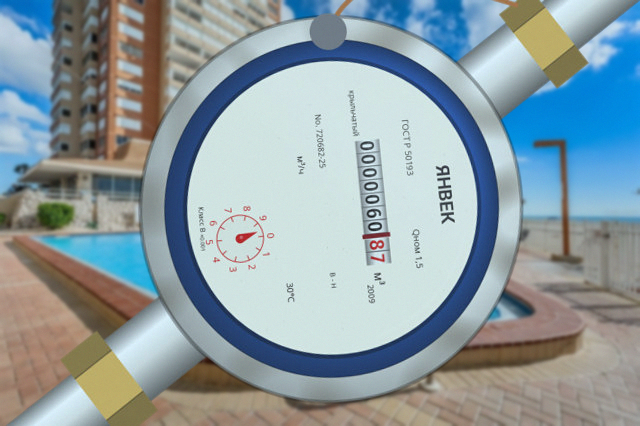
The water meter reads 60.869 m³
